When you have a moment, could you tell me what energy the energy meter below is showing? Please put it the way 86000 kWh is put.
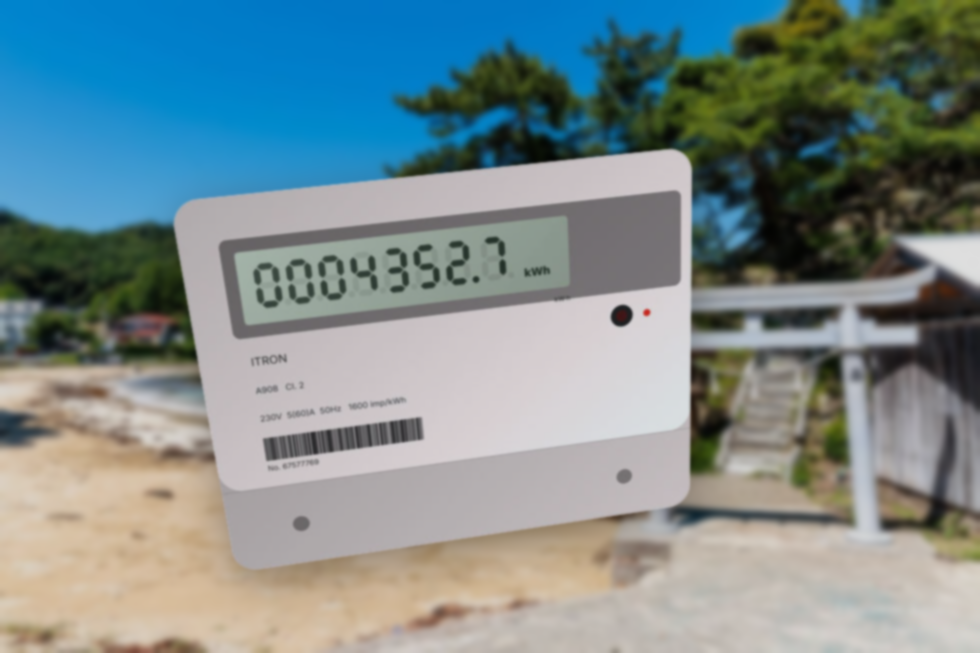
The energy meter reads 4352.7 kWh
